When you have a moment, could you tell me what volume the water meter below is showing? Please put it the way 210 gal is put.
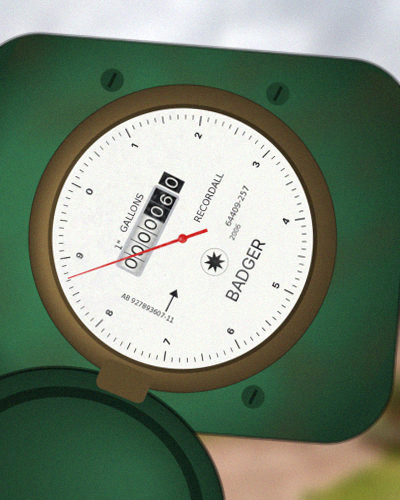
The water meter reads 58.7 gal
